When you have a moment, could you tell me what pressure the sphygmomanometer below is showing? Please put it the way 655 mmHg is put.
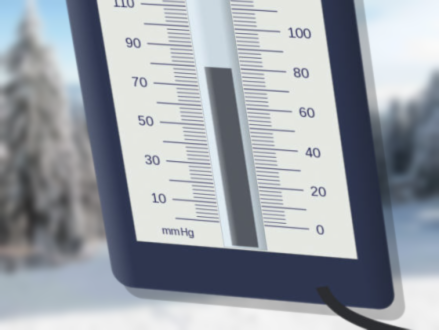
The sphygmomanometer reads 80 mmHg
